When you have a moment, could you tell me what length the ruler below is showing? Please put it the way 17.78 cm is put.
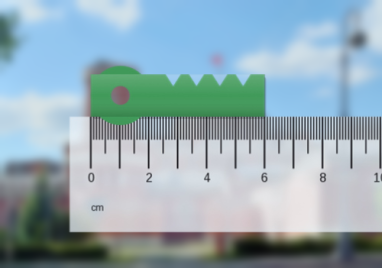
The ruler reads 6 cm
